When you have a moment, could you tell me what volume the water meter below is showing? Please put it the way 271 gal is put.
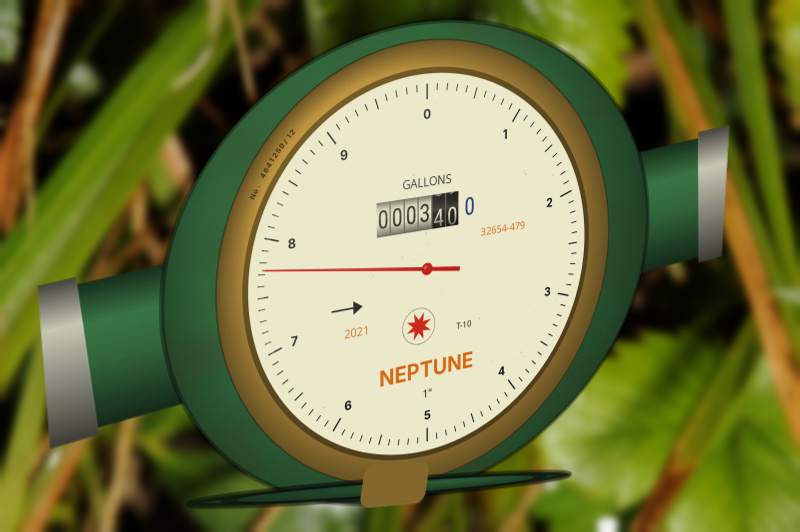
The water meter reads 3397.7 gal
